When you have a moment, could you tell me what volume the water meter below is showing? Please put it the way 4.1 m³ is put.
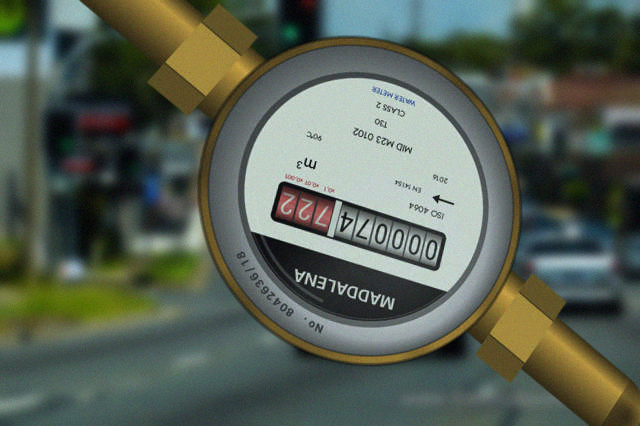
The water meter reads 74.722 m³
